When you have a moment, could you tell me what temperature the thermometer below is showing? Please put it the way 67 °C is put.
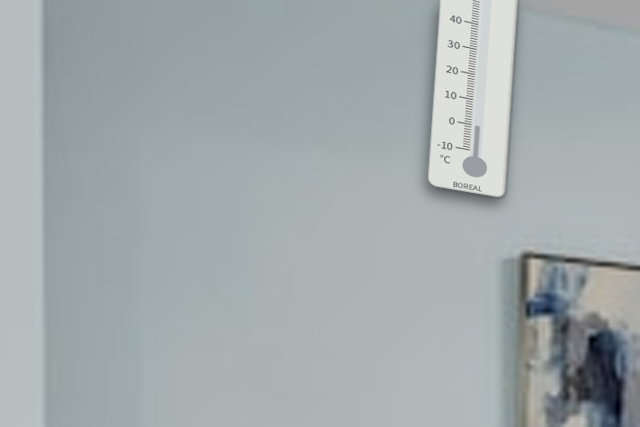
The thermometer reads 0 °C
